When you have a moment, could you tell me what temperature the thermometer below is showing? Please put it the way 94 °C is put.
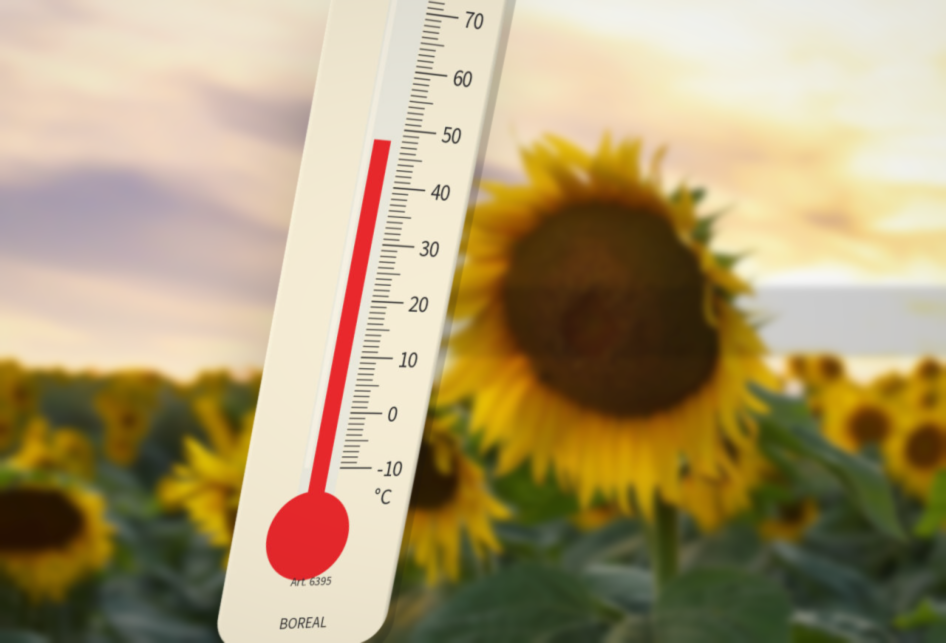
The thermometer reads 48 °C
